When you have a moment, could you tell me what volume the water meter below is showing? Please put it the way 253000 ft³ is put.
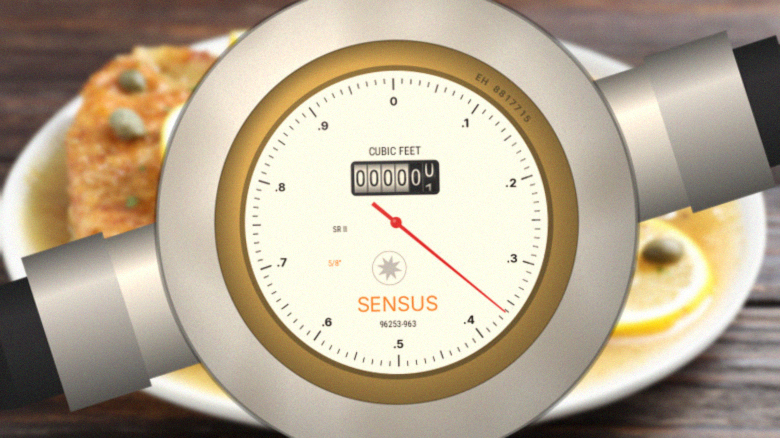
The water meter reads 0.36 ft³
